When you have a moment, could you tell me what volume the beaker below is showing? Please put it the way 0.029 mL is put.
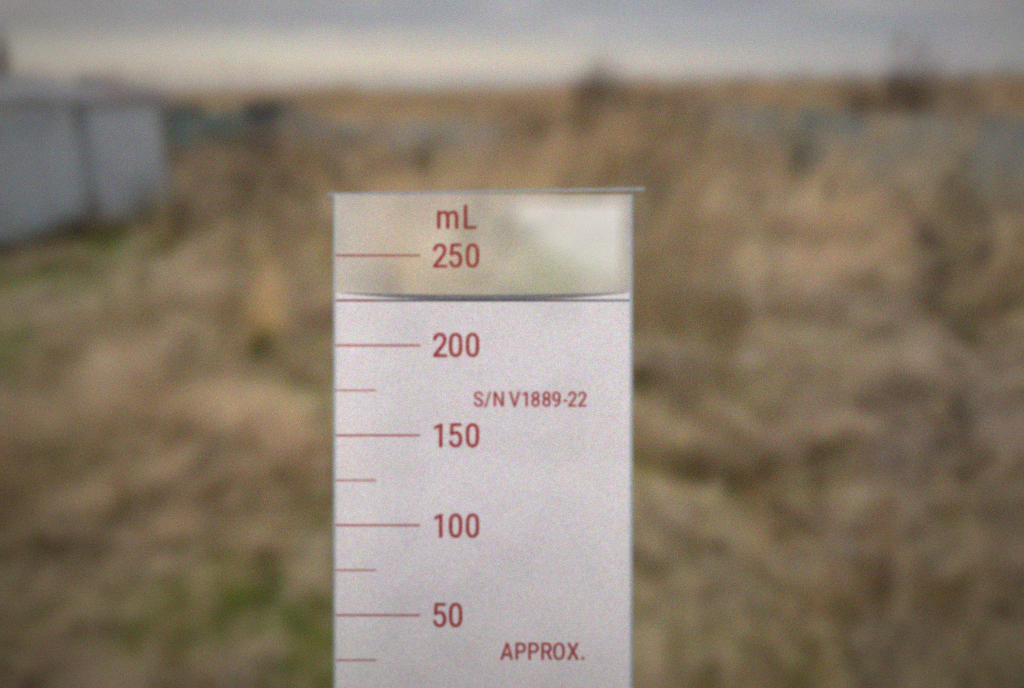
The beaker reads 225 mL
